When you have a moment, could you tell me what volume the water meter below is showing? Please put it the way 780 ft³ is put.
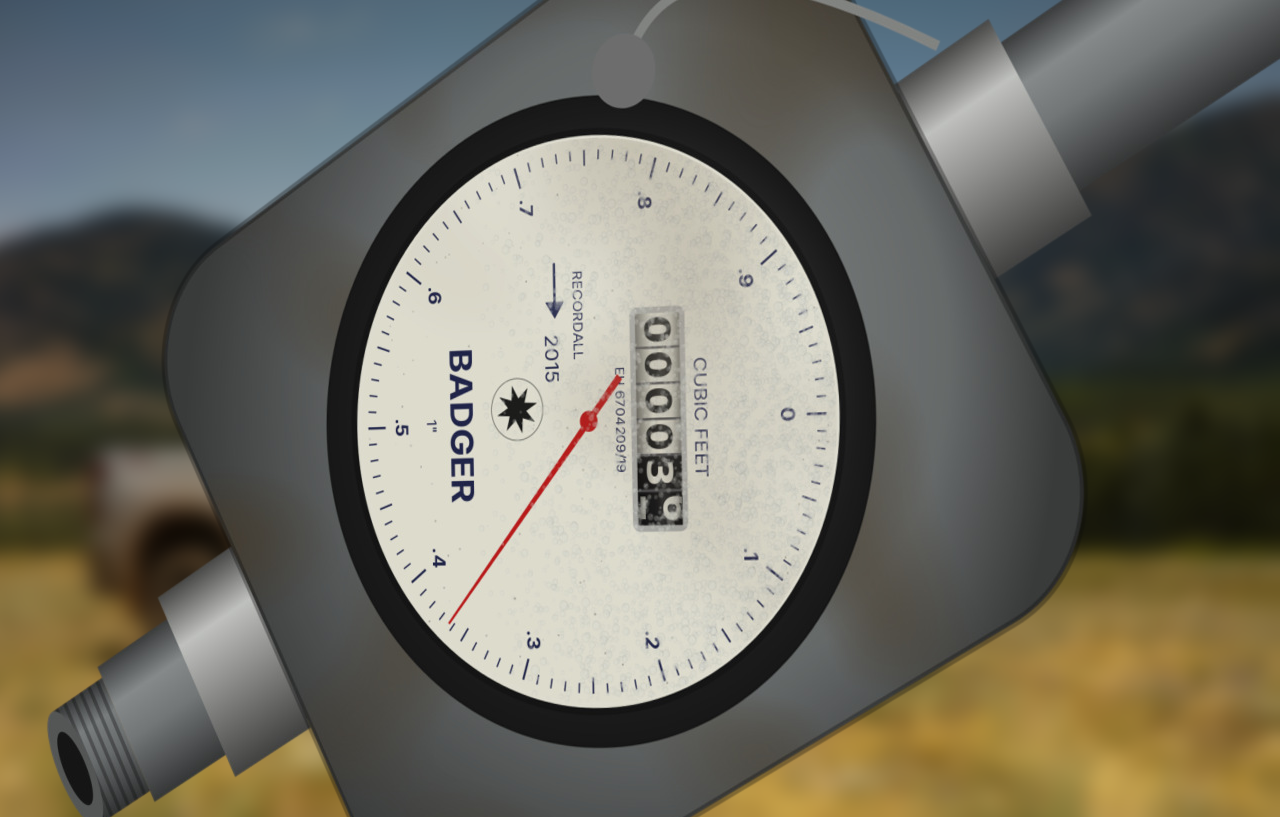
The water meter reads 36.36 ft³
